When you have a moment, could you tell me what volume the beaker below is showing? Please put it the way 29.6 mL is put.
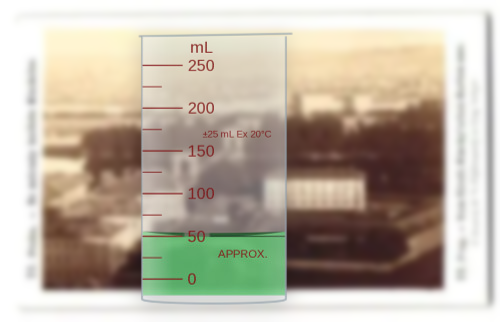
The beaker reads 50 mL
